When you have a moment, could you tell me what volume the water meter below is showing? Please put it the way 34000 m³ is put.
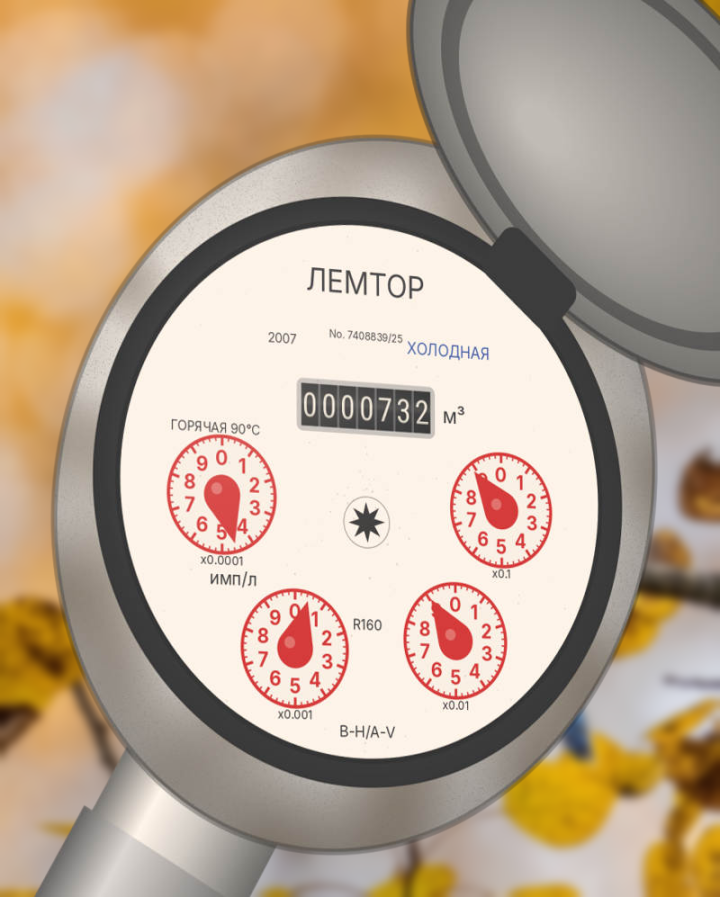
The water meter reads 732.8904 m³
